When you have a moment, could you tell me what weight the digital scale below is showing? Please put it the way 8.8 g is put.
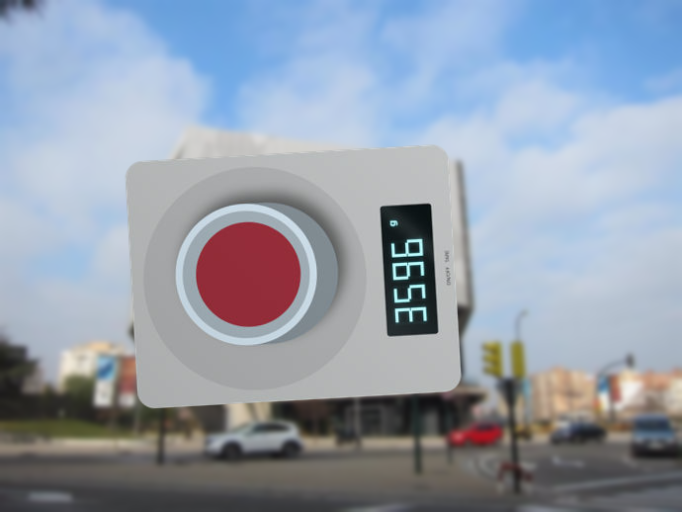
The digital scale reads 3596 g
